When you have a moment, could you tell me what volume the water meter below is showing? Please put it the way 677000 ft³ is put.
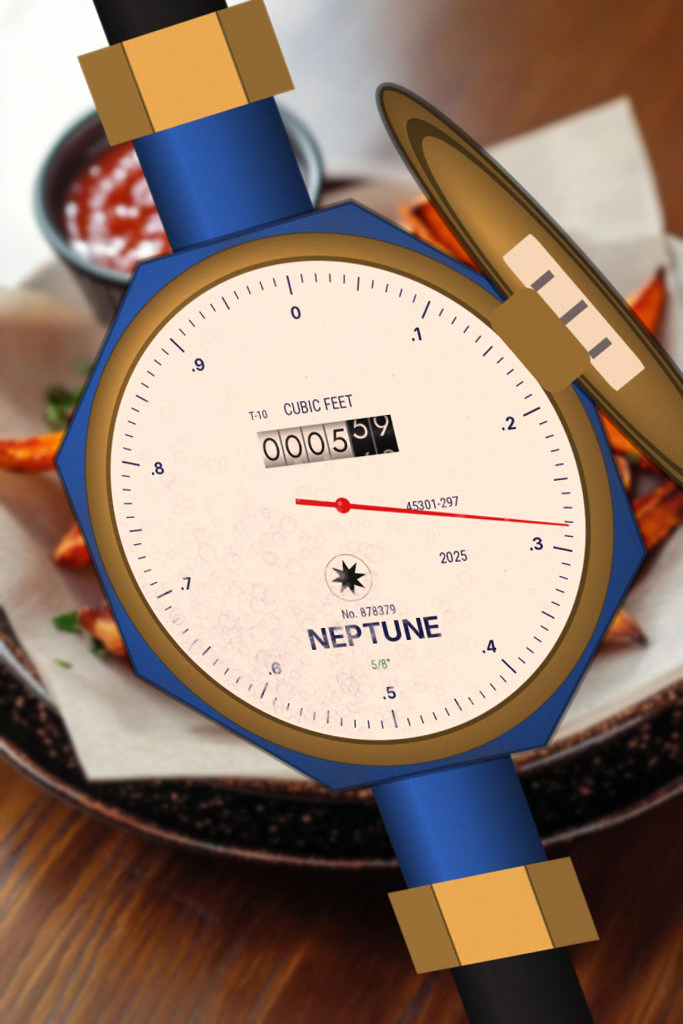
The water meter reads 559.28 ft³
